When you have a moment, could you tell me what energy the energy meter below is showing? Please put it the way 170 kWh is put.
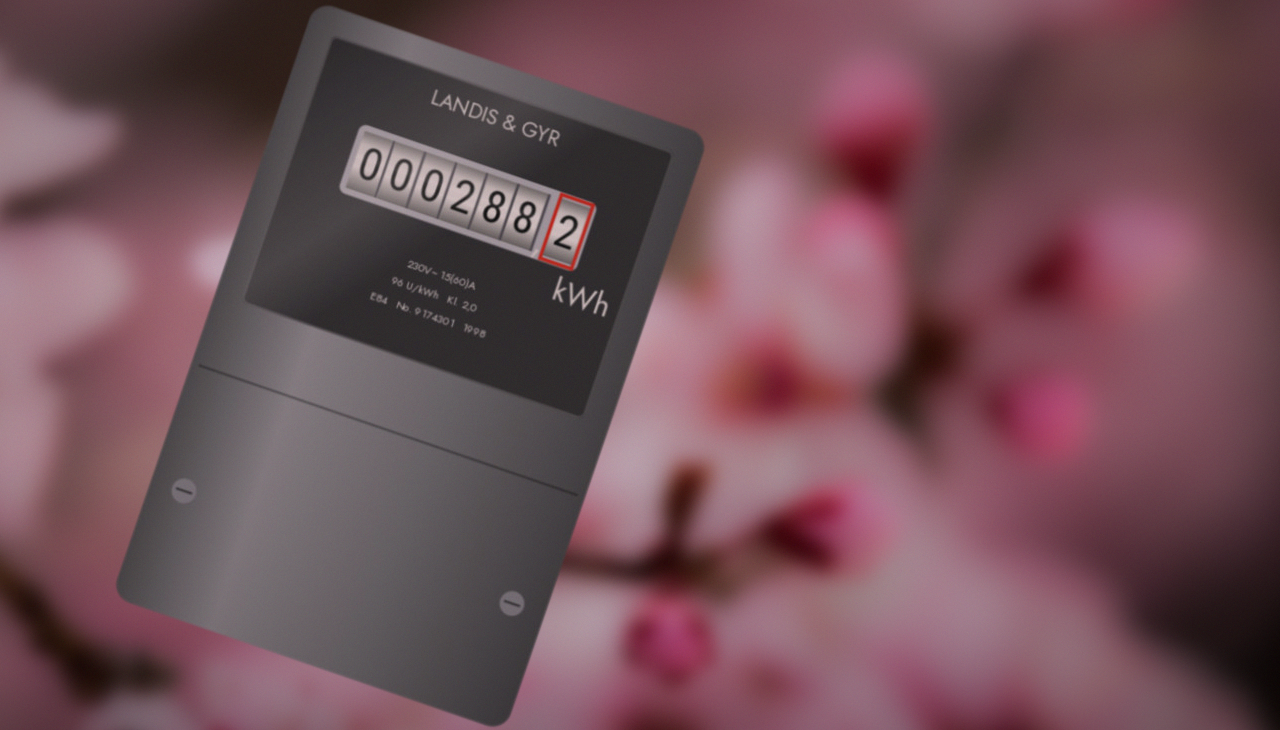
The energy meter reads 288.2 kWh
